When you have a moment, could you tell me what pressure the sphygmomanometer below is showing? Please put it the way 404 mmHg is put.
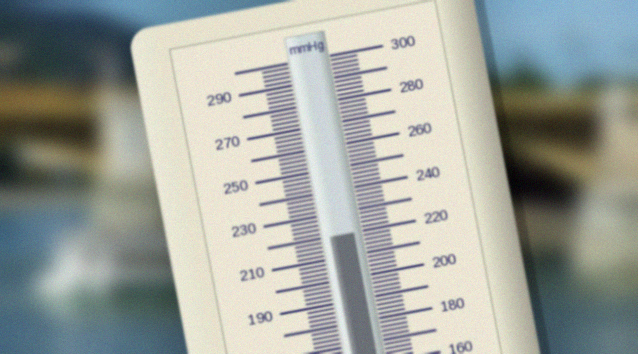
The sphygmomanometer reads 220 mmHg
